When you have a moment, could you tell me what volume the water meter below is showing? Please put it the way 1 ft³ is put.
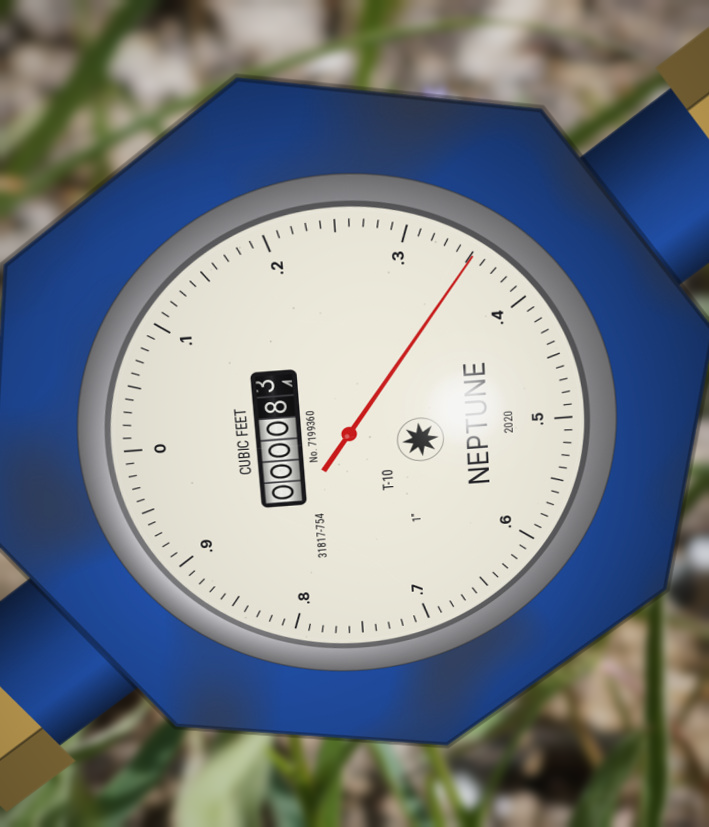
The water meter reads 83.35 ft³
